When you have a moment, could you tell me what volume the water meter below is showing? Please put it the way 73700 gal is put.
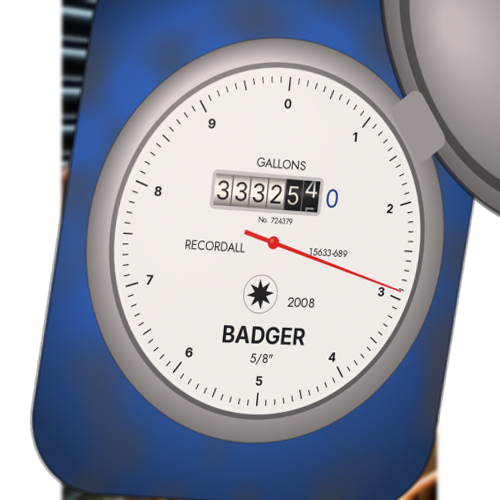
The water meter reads 3332542.9 gal
